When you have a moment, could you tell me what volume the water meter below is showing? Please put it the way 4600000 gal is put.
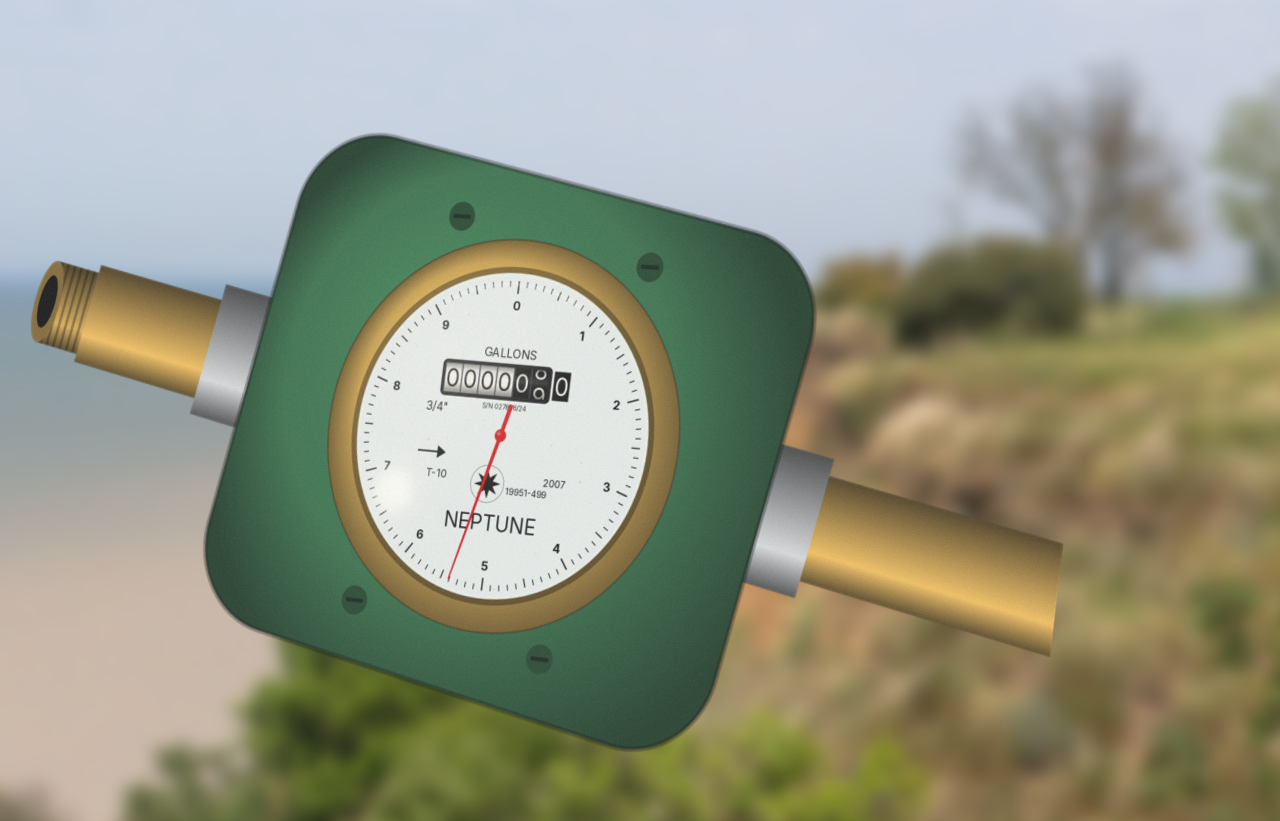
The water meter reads 85.4 gal
